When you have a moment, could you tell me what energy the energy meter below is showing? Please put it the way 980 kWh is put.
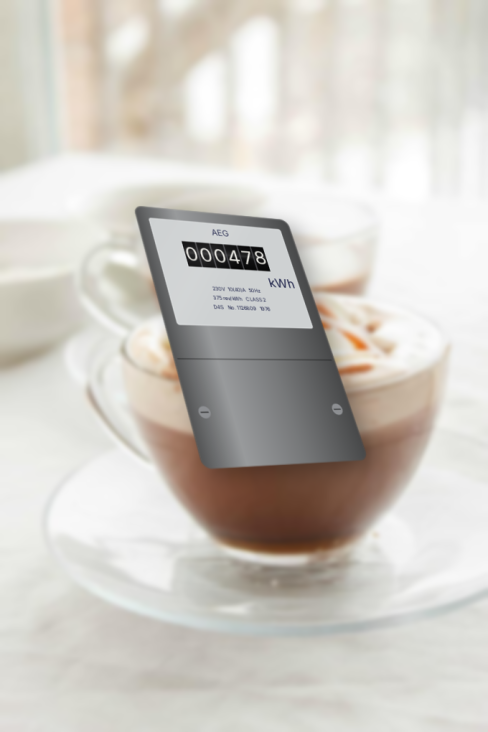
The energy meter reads 478 kWh
